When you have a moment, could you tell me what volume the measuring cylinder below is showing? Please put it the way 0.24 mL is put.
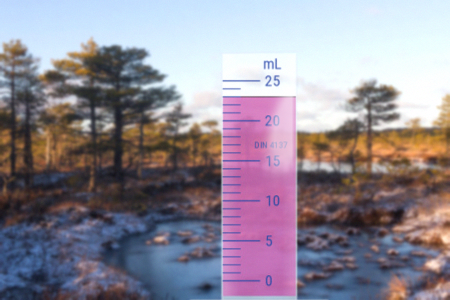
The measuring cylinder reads 23 mL
